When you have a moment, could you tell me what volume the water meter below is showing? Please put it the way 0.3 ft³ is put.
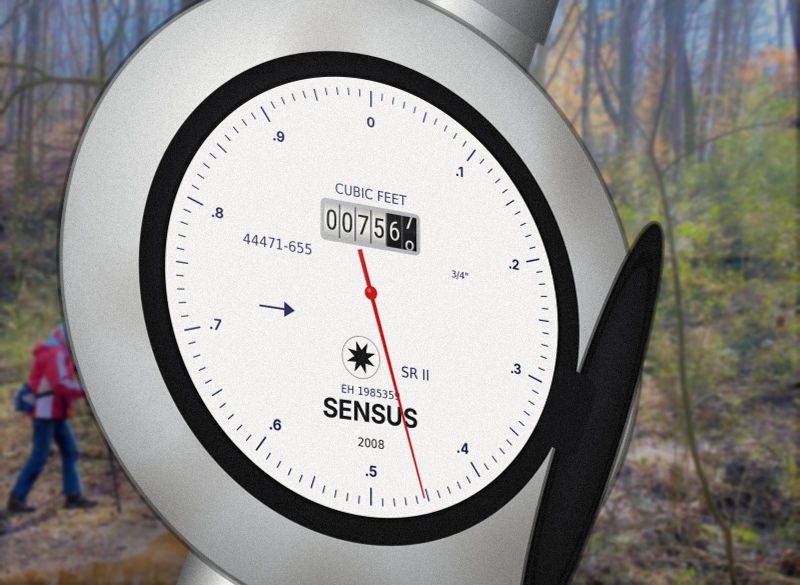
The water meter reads 7567.45 ft³
